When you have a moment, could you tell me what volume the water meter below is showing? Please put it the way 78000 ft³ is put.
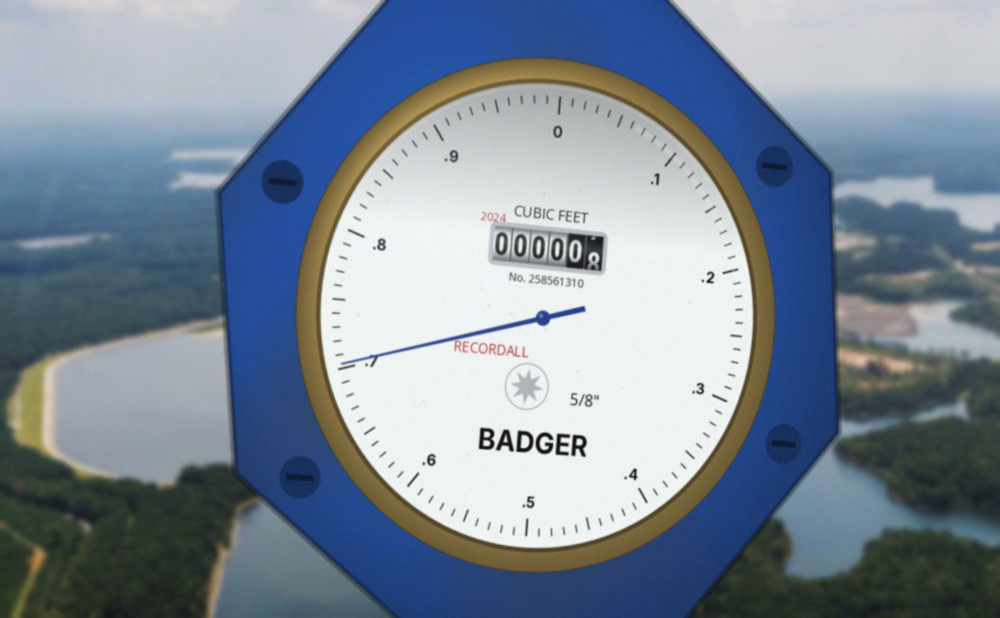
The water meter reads 7.70 ft³
